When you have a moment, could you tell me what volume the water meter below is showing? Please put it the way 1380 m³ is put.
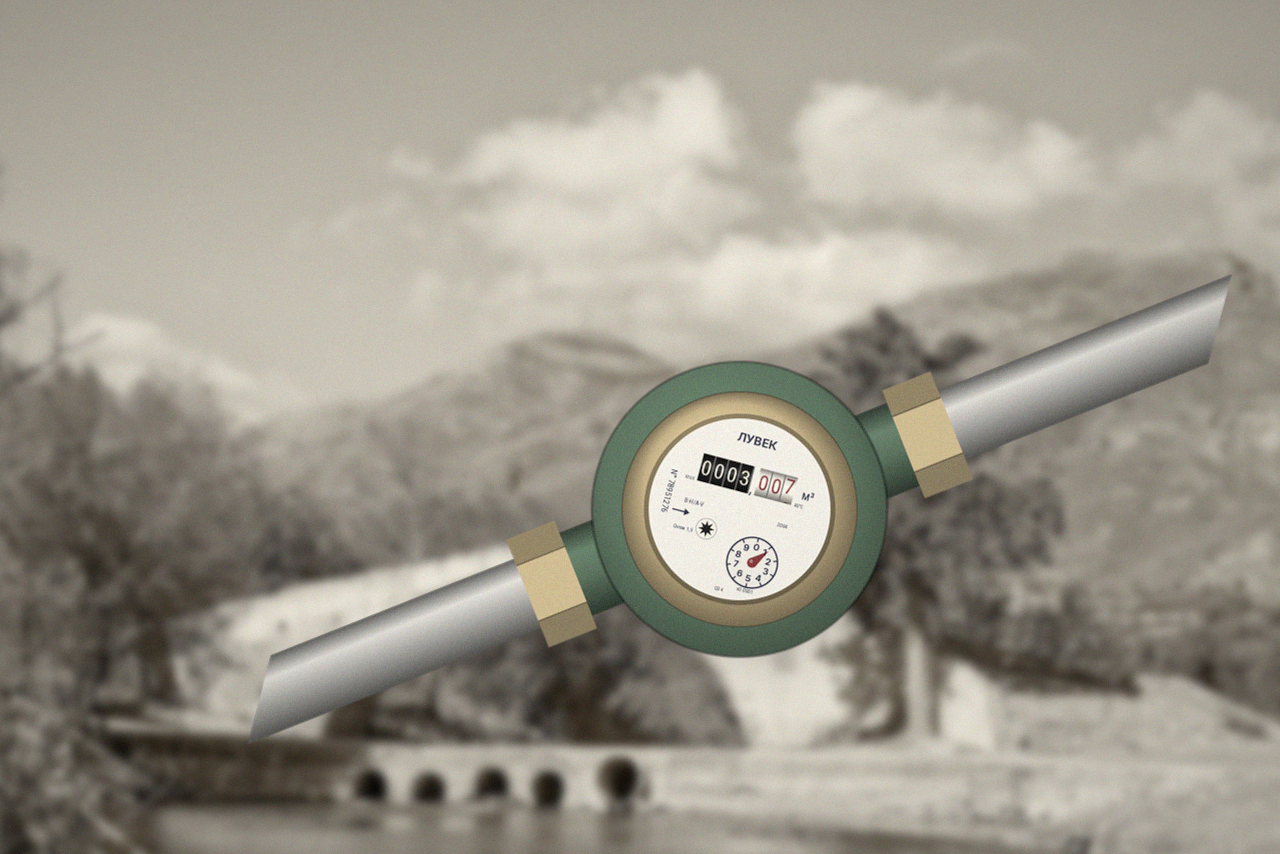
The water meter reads 3.0071 m³
